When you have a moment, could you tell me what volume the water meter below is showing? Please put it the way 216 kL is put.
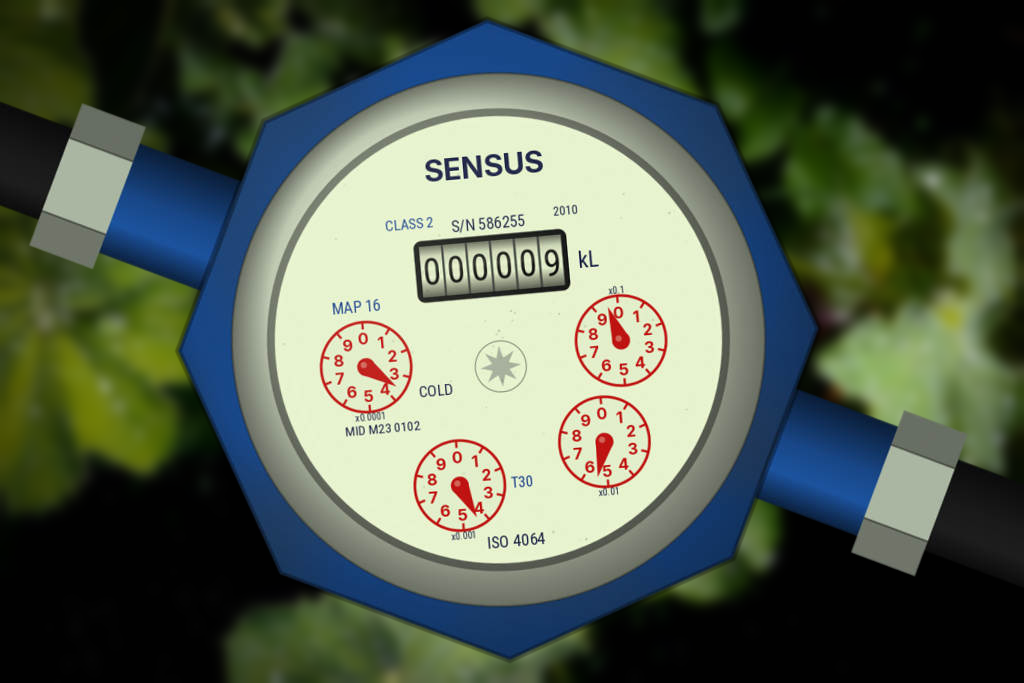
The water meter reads 8.9543 kL
